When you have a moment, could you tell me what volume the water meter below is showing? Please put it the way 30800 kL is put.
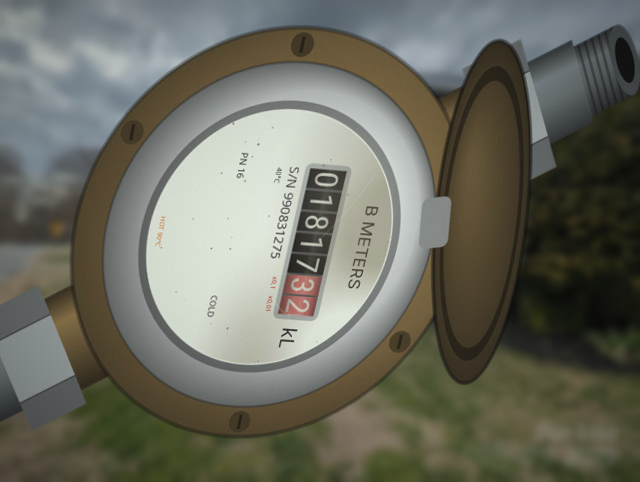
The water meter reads 1817.32 kL
